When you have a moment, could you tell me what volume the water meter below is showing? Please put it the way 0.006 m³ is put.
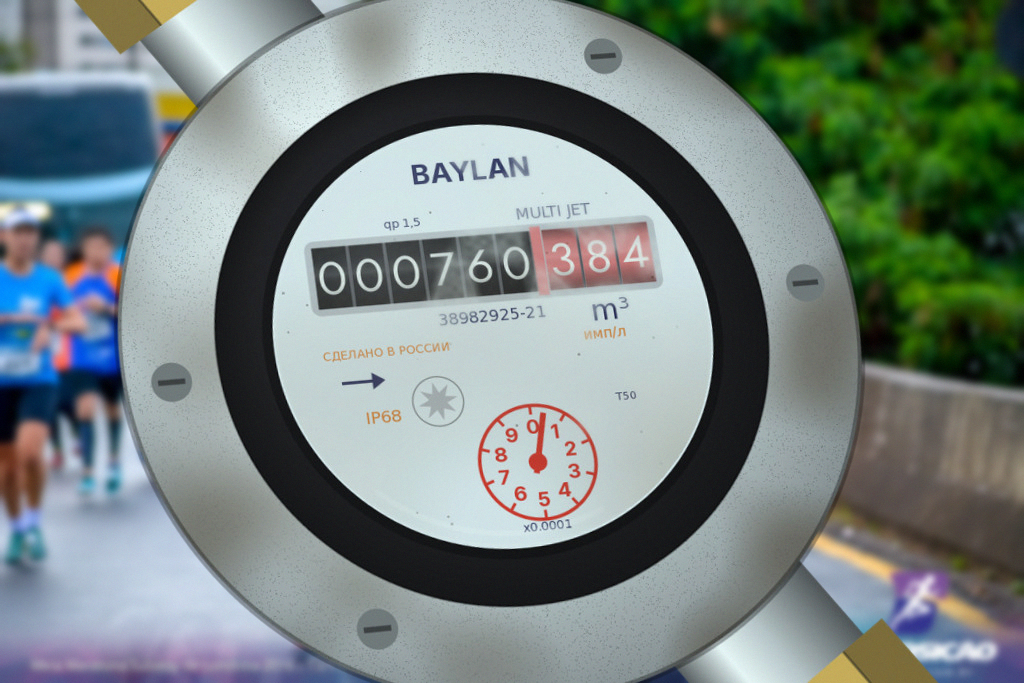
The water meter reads 760.3840 m³
